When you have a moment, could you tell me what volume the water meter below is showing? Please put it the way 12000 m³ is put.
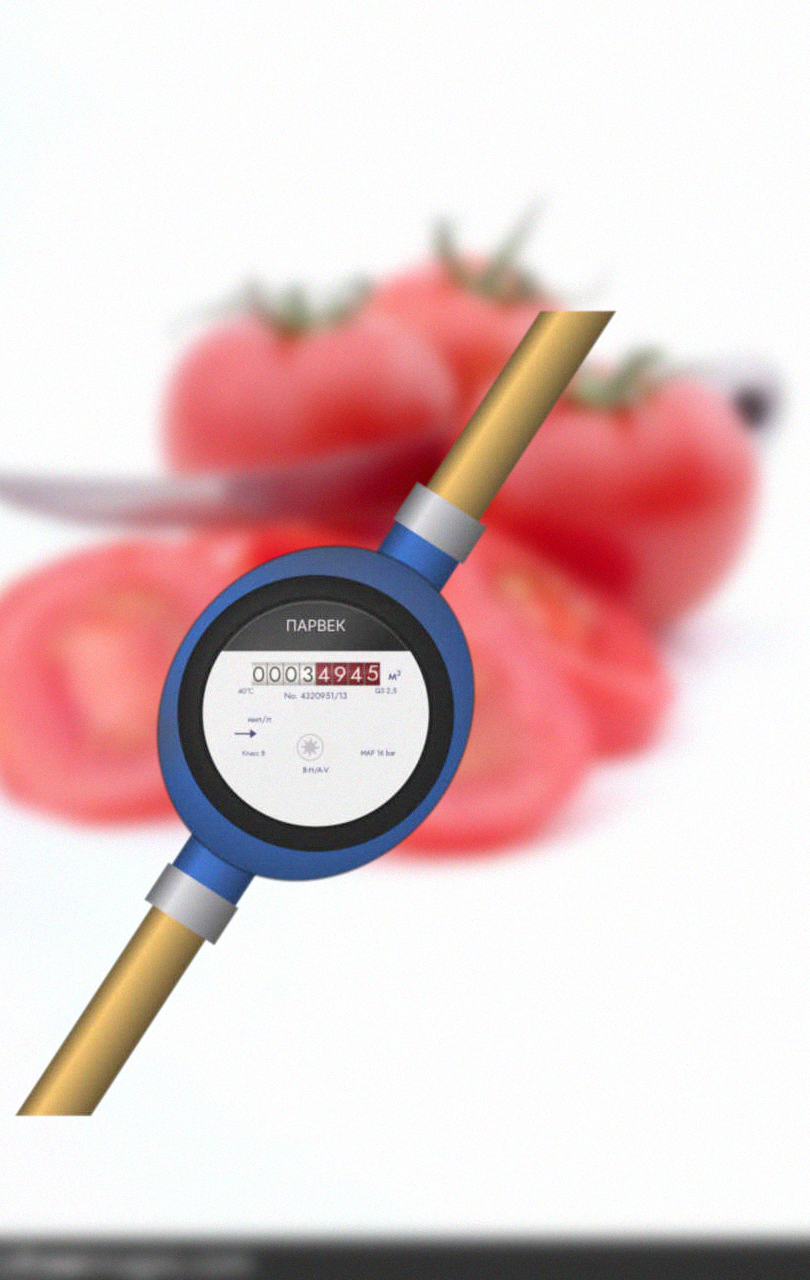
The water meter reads 3.4945 m³
